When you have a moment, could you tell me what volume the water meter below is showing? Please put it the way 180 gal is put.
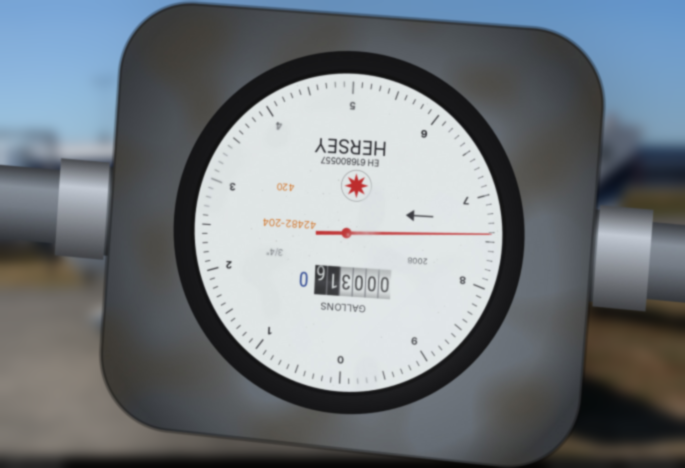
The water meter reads 3157.4 gal
